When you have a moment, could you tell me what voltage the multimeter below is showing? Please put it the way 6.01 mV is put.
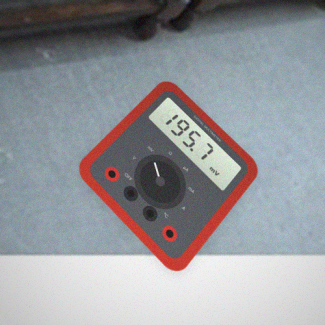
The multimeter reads 195.7 mV
